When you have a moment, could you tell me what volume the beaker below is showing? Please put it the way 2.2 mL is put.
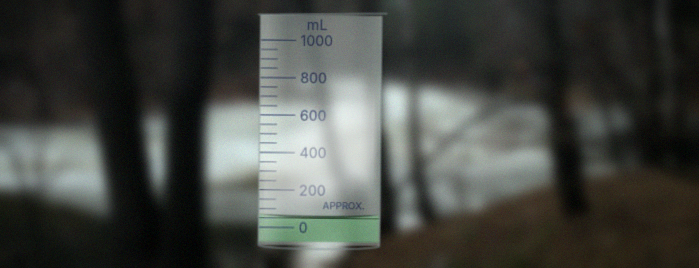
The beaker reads 50 mL
